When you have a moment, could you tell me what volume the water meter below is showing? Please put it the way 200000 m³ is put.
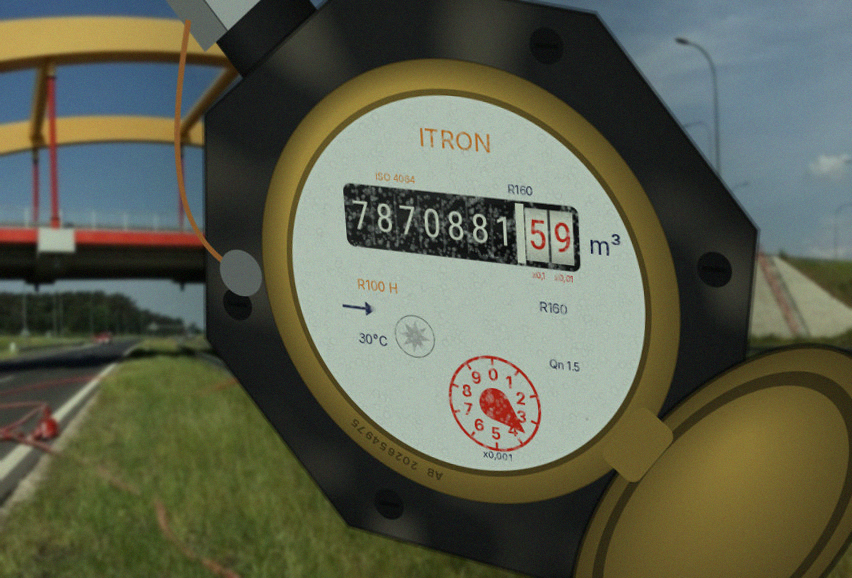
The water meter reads 7870881.593 m³
